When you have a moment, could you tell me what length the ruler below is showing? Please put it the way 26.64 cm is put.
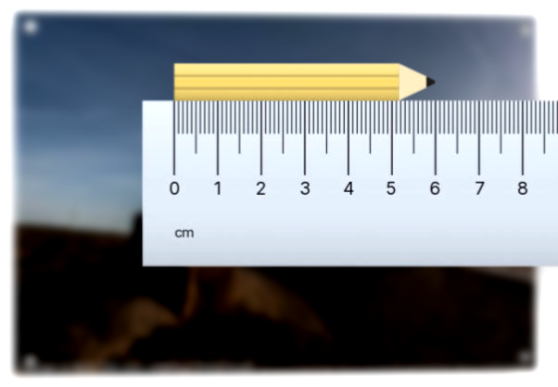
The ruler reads 6 cm
